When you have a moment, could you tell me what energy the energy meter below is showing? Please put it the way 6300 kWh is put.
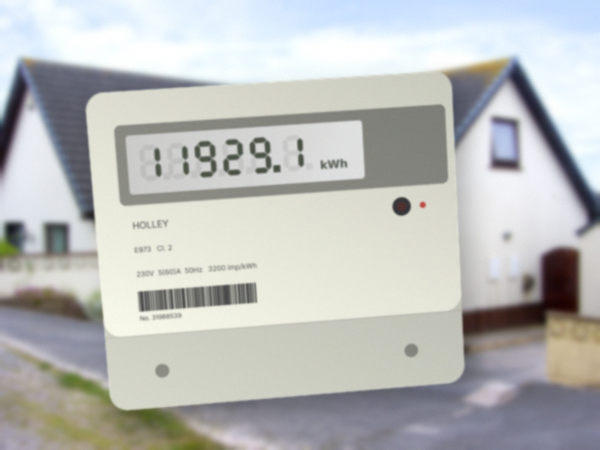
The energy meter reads 11929.1 kWh
